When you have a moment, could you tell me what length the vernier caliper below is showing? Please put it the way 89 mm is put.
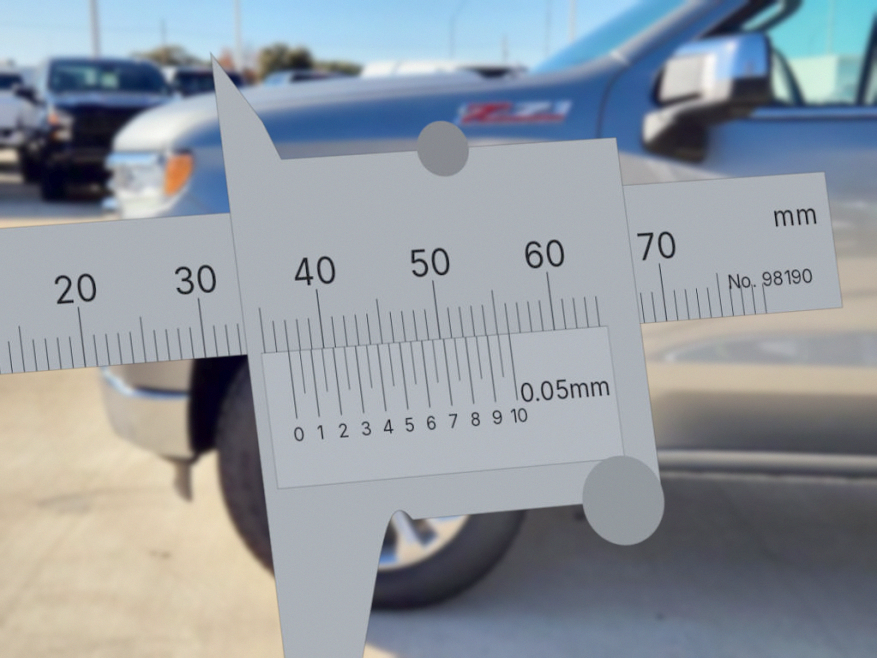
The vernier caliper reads 37.0 mm
